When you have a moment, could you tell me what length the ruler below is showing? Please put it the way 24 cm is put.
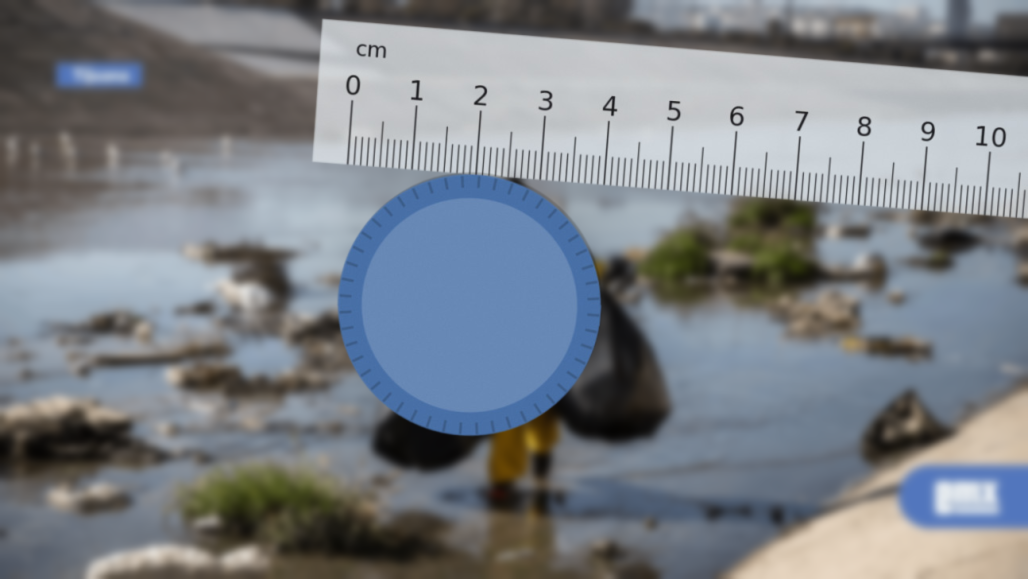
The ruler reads 4.1 cm
